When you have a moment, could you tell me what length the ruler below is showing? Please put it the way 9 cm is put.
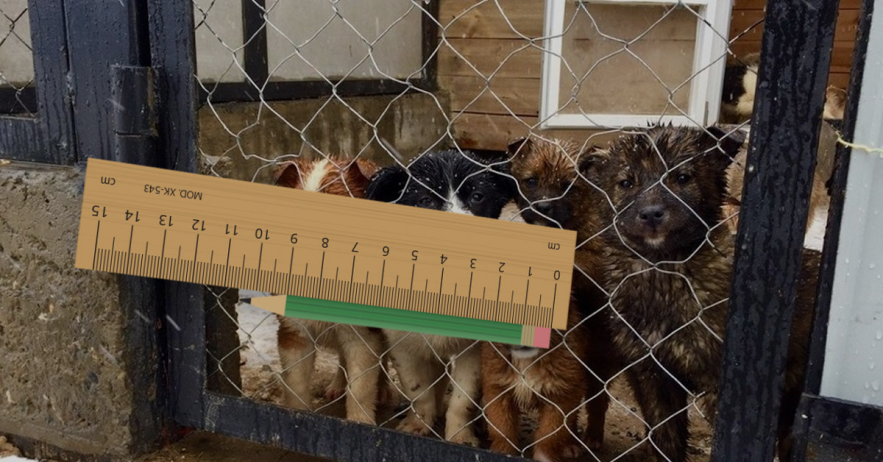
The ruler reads 10.5 cm
